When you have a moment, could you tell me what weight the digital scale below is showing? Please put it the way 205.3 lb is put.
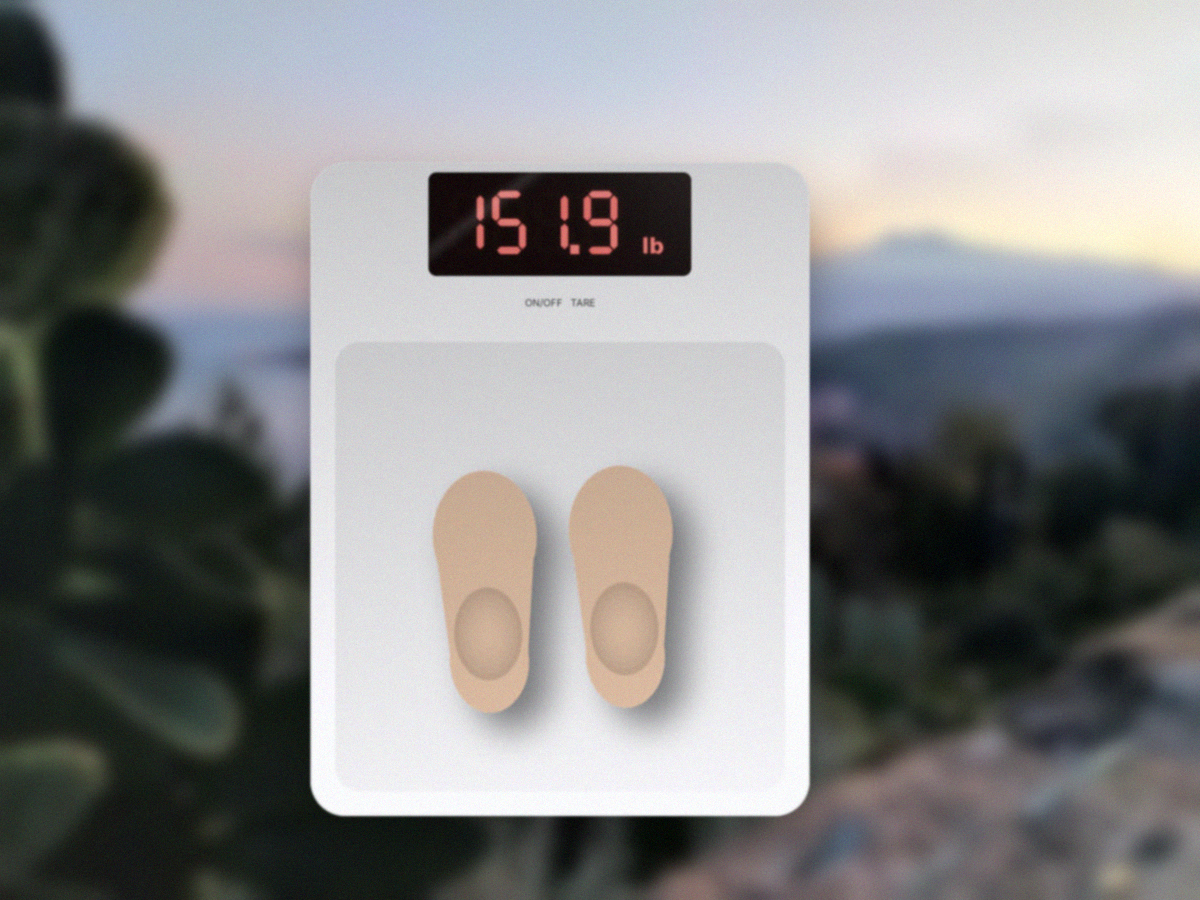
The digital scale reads 151.9 lb
